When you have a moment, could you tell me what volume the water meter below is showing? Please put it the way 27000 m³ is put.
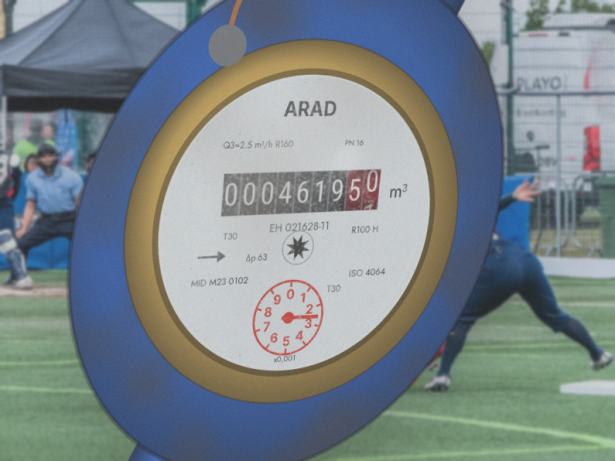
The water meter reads 4619.502 m³
